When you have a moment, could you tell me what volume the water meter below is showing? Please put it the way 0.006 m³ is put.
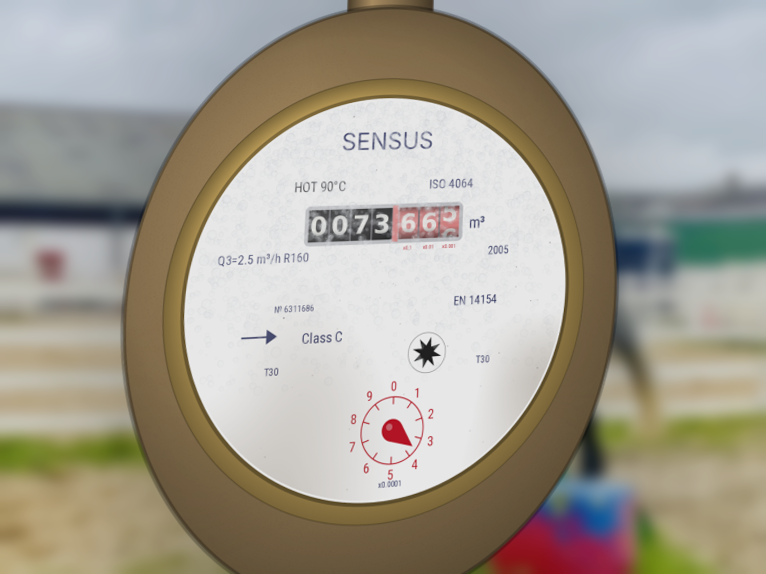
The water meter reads 73.6653 m³
